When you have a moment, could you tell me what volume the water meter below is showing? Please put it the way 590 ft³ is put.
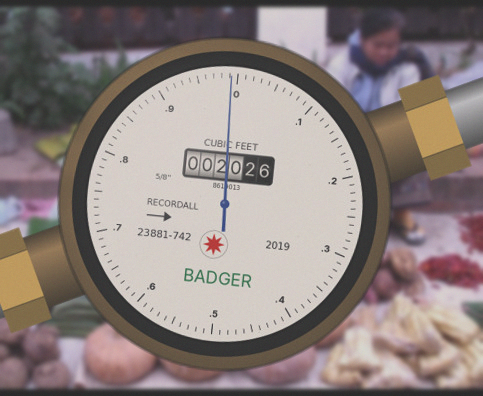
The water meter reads 2025.99 ft³
